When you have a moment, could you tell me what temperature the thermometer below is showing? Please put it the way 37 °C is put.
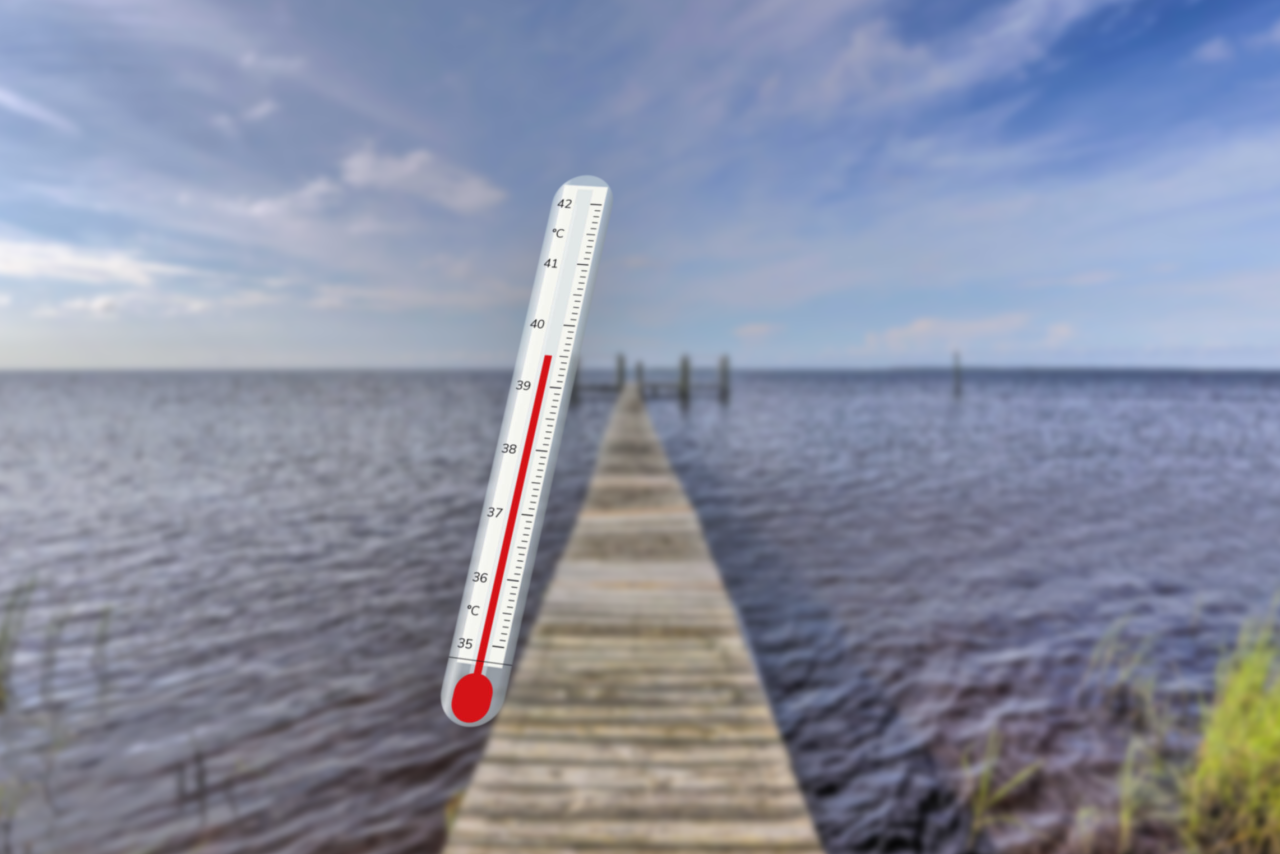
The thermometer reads 39.5 °C
